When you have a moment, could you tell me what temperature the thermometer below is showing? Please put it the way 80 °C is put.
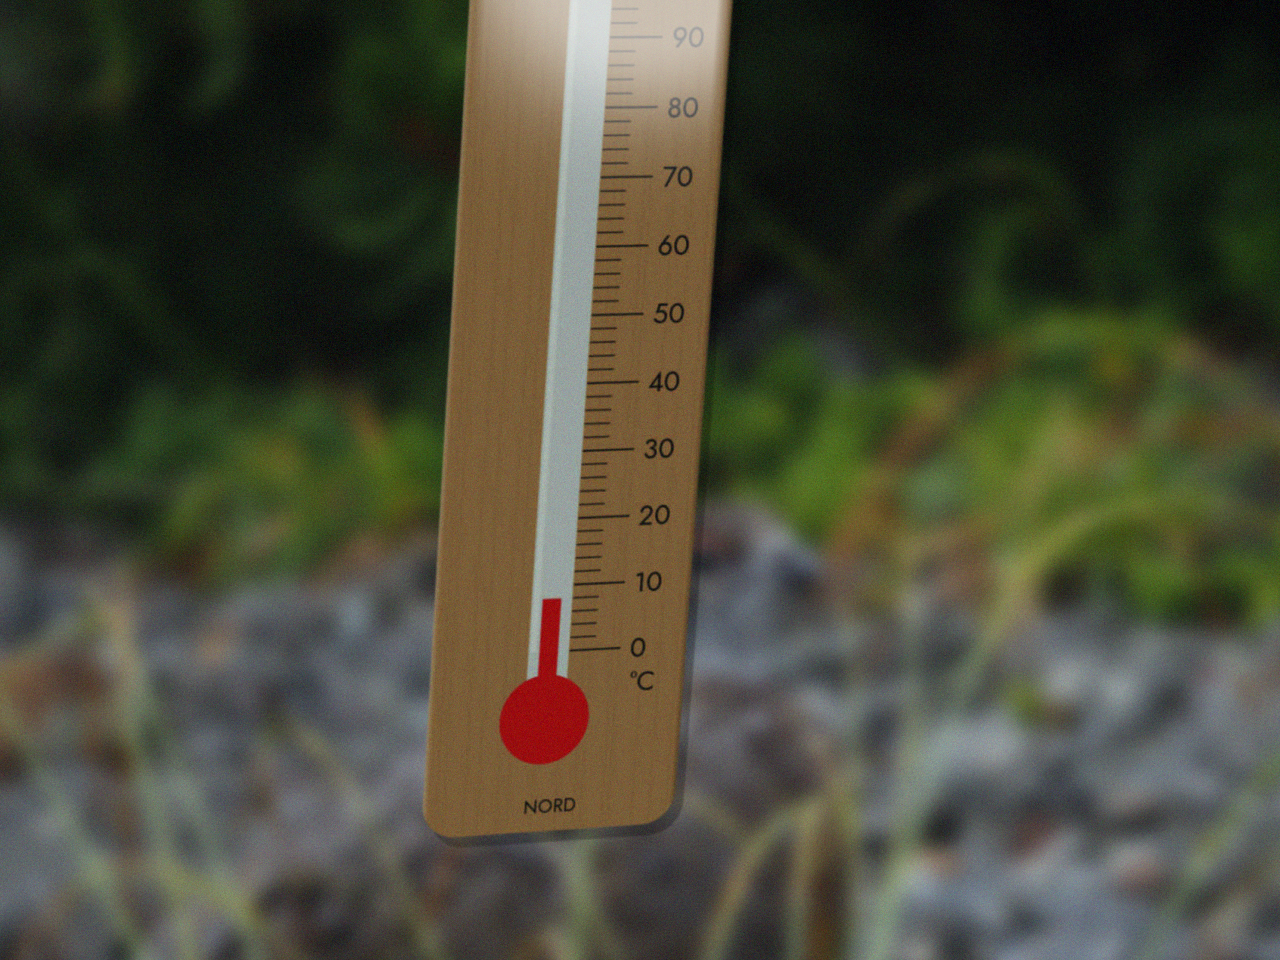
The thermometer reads 8 °C
